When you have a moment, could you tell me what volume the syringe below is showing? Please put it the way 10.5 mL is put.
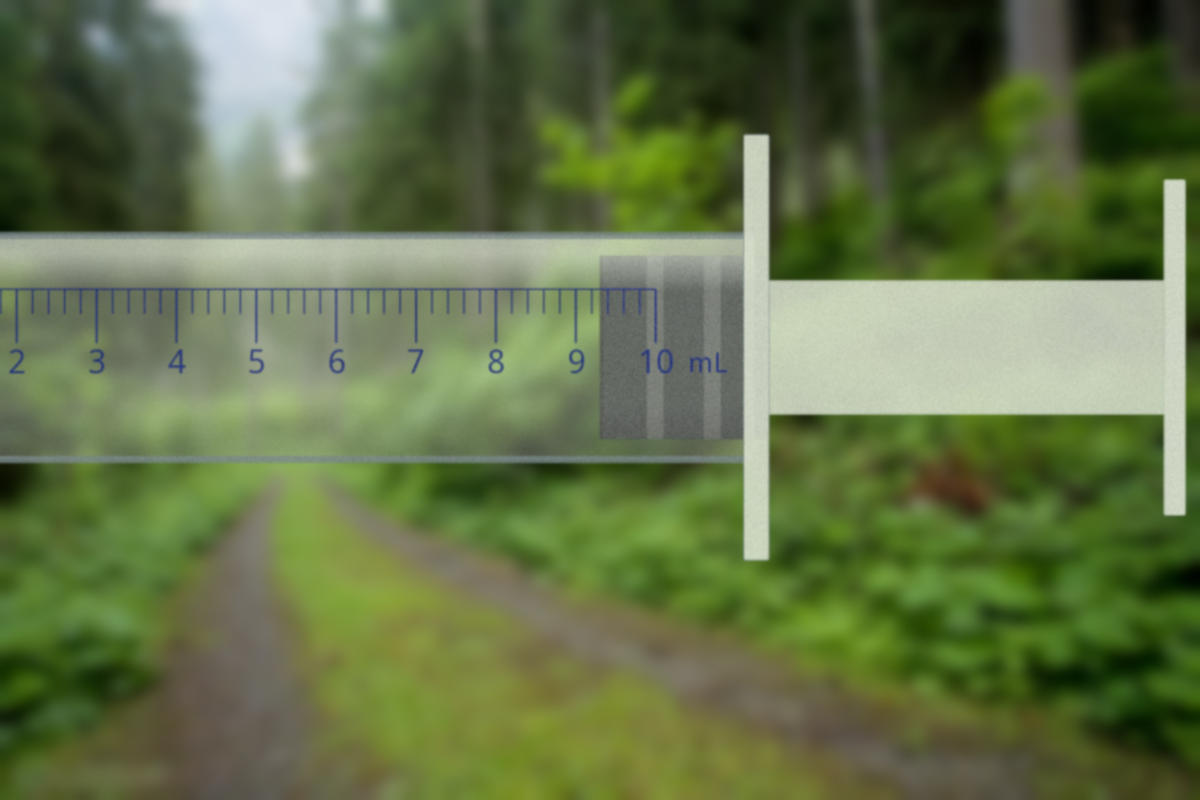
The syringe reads 9.3 mL
